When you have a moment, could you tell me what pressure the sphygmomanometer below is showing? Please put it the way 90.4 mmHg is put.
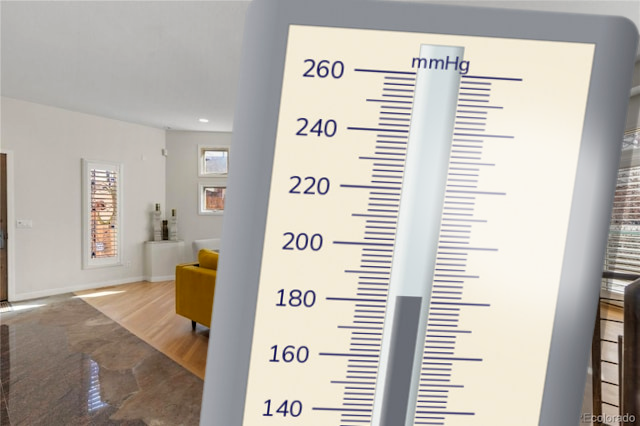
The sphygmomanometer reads 182 mmHg
